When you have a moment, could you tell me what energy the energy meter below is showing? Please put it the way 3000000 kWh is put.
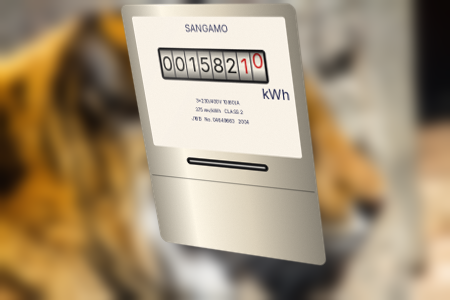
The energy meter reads 1582.10 kWh
